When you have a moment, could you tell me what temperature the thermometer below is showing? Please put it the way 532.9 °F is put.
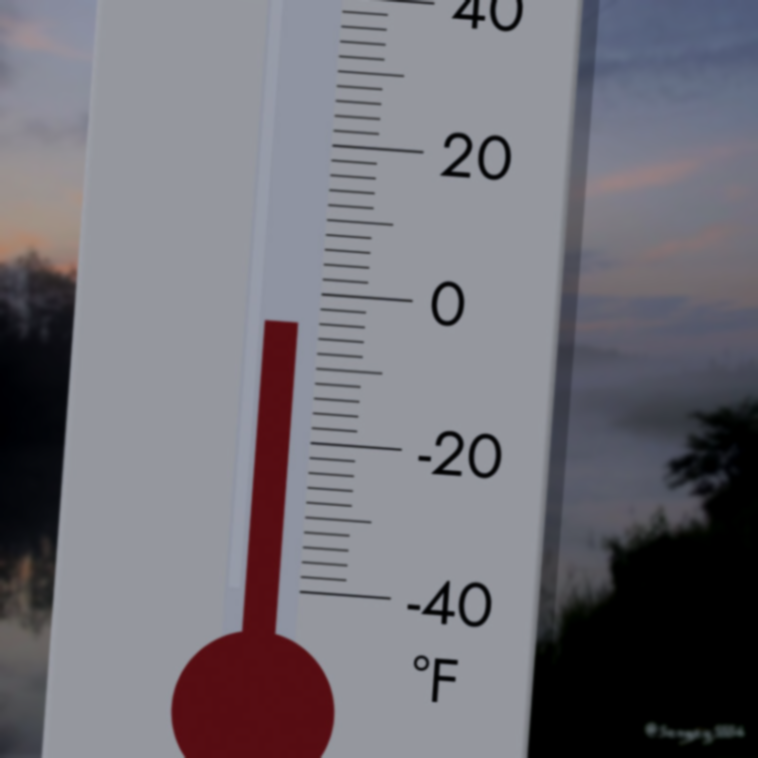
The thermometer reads -4 °F
